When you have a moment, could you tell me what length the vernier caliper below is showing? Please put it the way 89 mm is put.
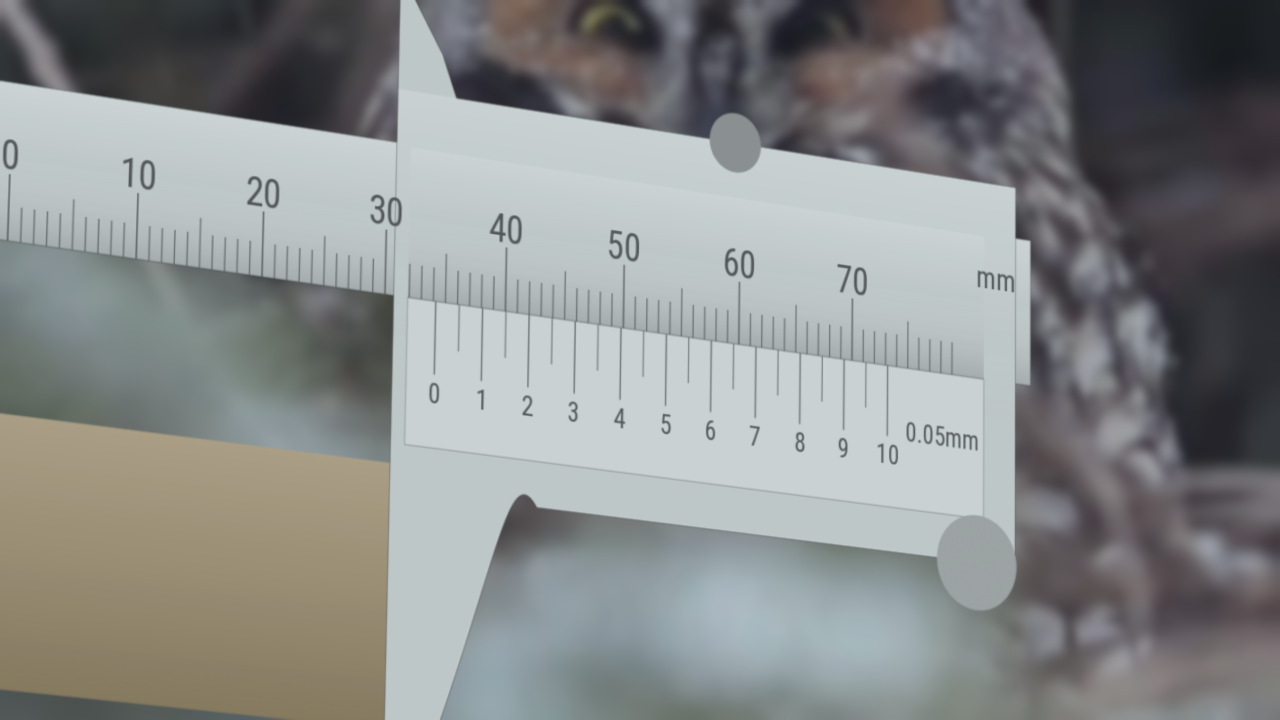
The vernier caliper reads 34.2 mm
